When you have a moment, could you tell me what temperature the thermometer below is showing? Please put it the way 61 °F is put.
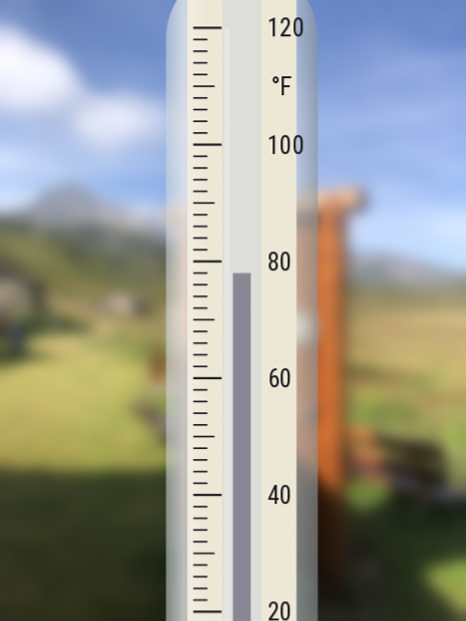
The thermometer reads 78 °F
